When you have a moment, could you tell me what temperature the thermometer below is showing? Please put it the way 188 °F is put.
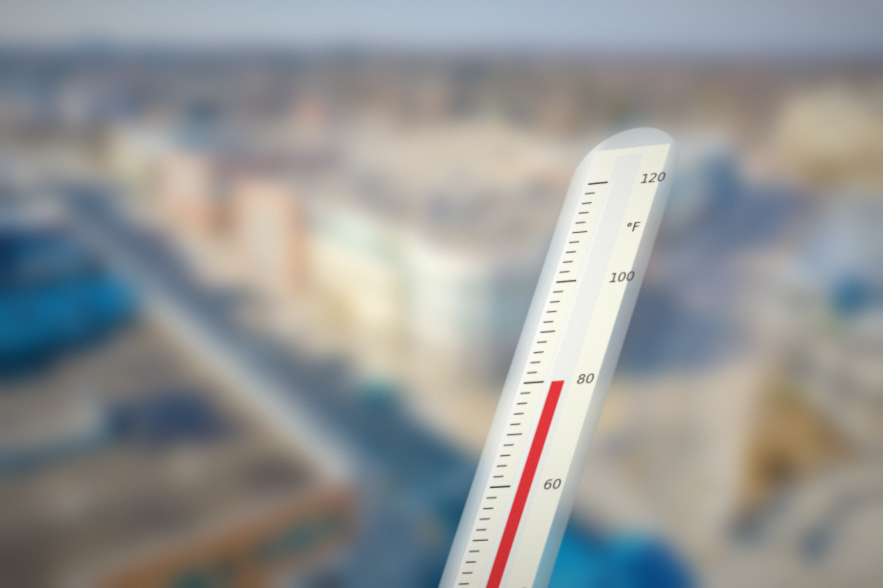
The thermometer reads 80 °F
